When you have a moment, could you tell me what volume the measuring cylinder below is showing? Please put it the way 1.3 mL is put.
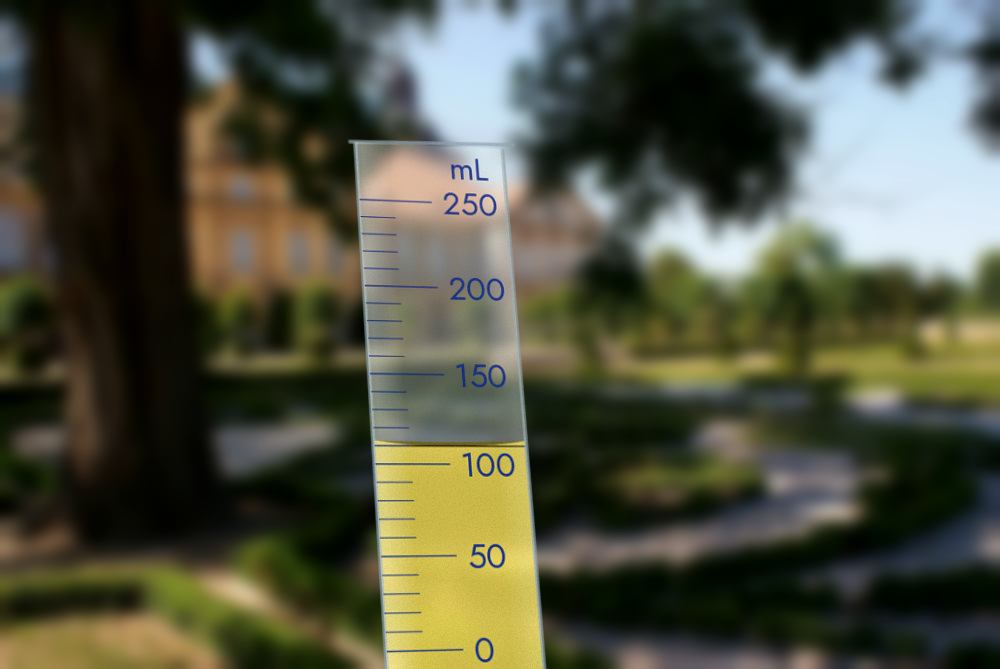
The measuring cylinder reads 110 mL
